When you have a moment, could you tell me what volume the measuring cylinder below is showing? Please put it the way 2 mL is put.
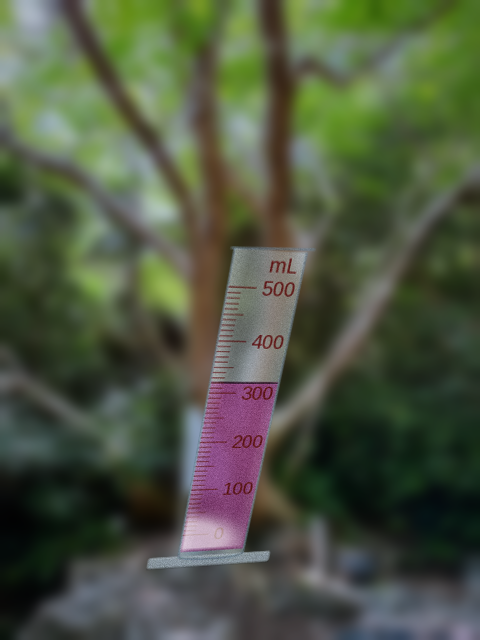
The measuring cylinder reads 320 mL
